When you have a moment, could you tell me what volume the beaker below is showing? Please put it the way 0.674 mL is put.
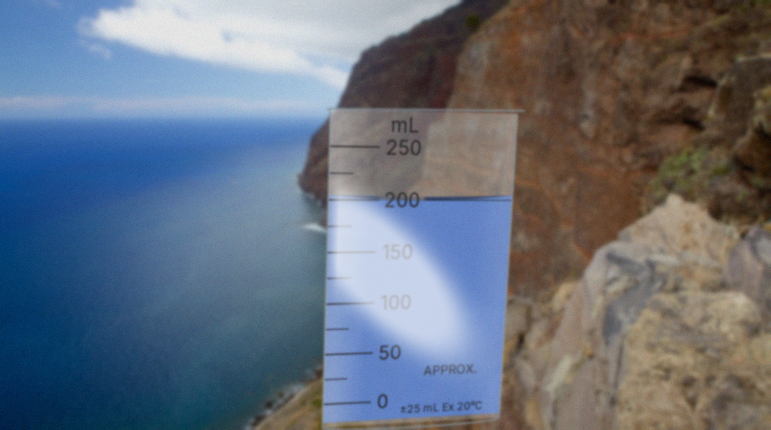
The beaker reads 200 mL
